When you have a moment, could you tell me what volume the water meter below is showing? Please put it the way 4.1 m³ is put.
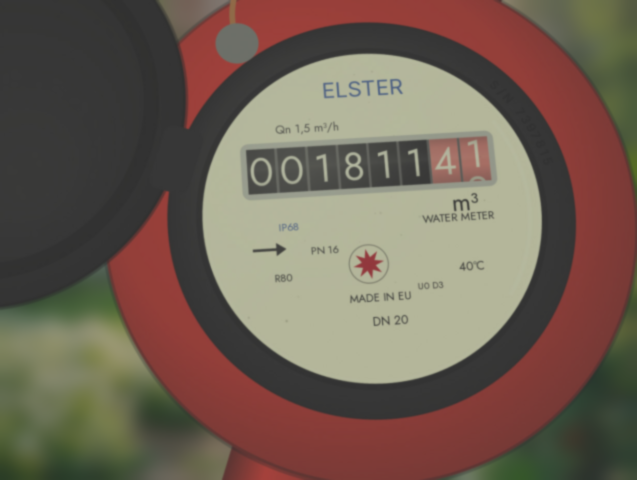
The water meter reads 1811.41 m³
